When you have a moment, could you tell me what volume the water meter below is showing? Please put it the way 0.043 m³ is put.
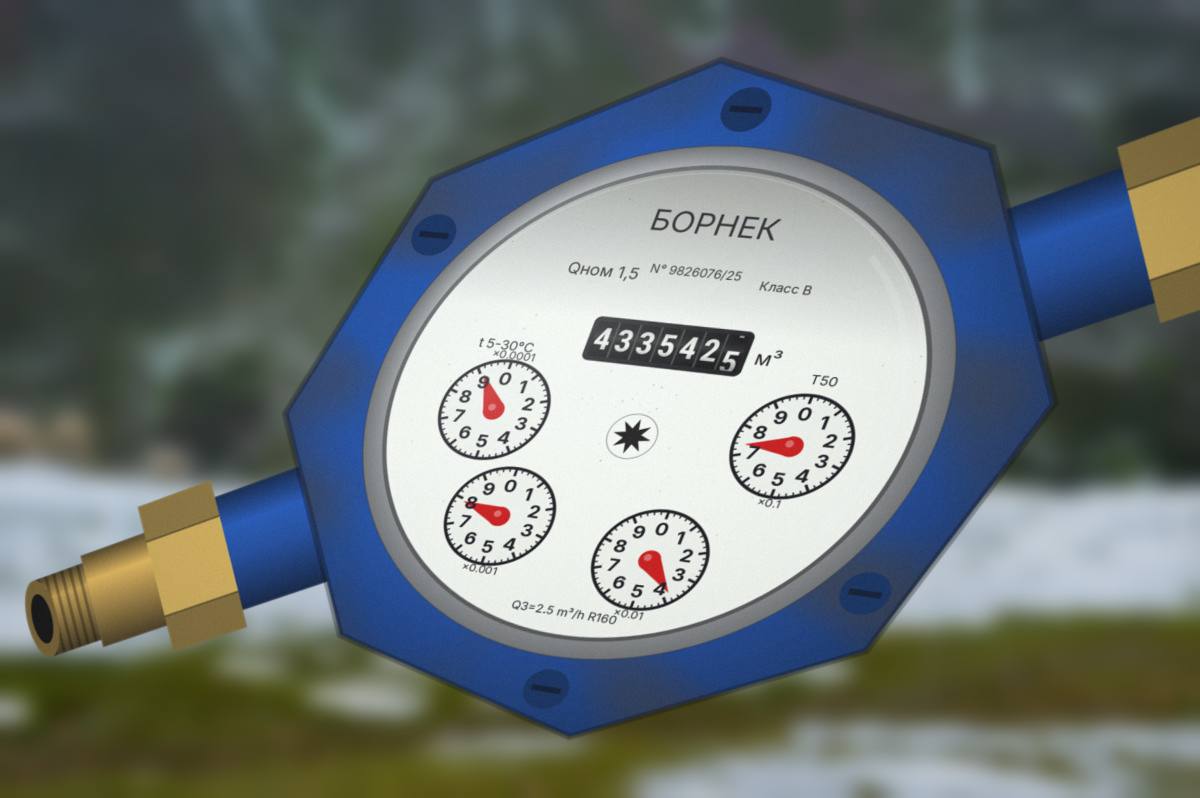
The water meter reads 4335424.7379 m³
